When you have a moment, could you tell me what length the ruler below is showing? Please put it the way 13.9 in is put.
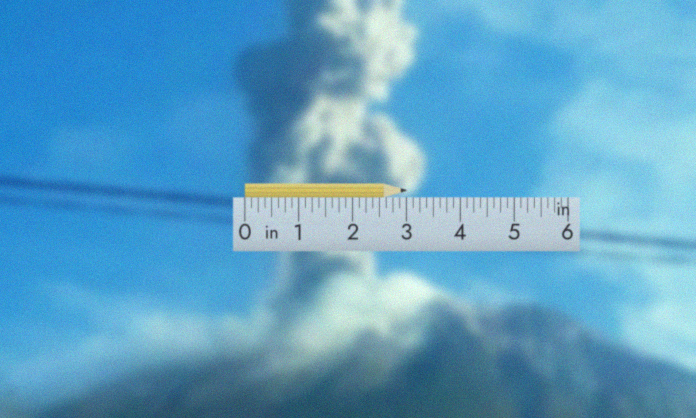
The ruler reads 3 in
